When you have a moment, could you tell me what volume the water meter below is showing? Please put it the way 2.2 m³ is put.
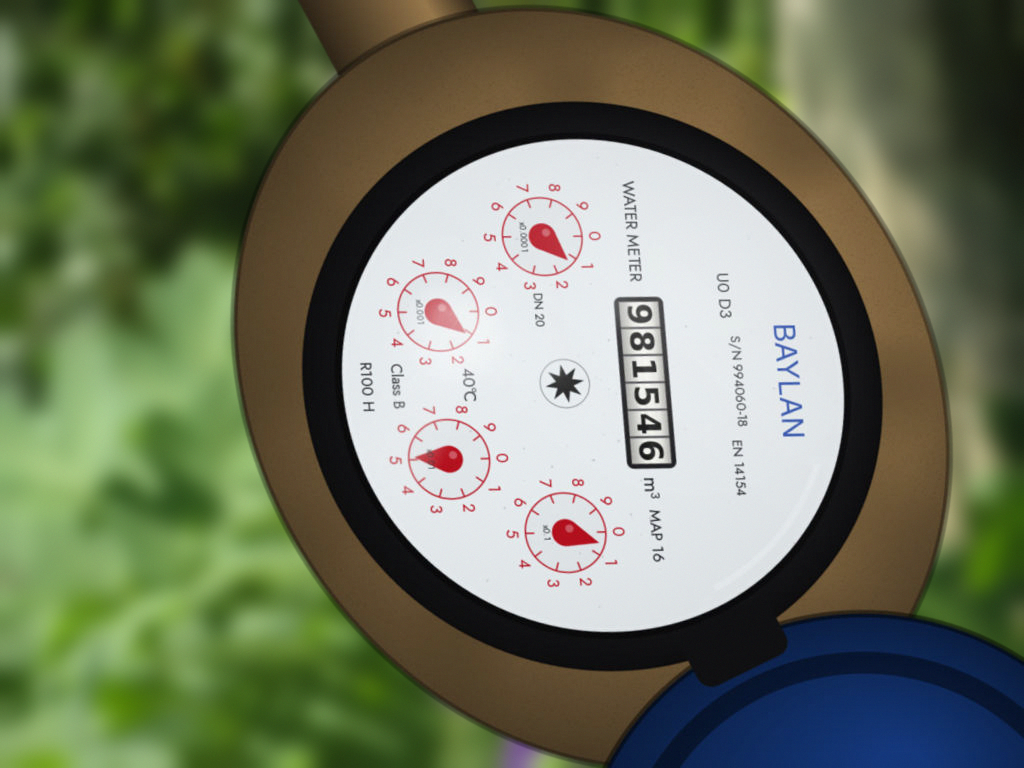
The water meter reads 981546.0511 m³
